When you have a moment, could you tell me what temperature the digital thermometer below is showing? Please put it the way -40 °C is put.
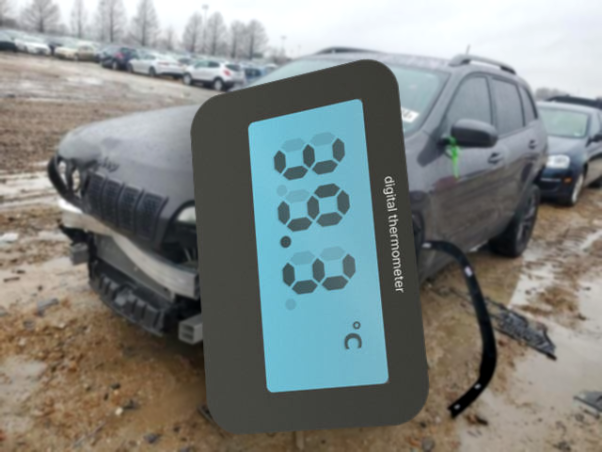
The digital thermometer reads 39.3 °C
